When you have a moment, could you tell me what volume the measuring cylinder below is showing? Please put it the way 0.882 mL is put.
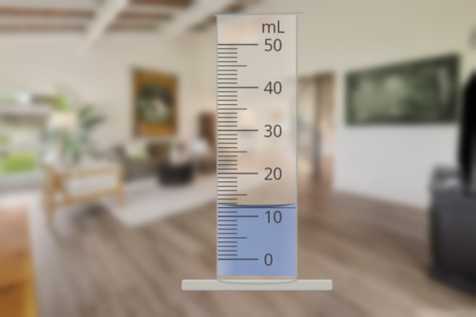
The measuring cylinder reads 12 mL
